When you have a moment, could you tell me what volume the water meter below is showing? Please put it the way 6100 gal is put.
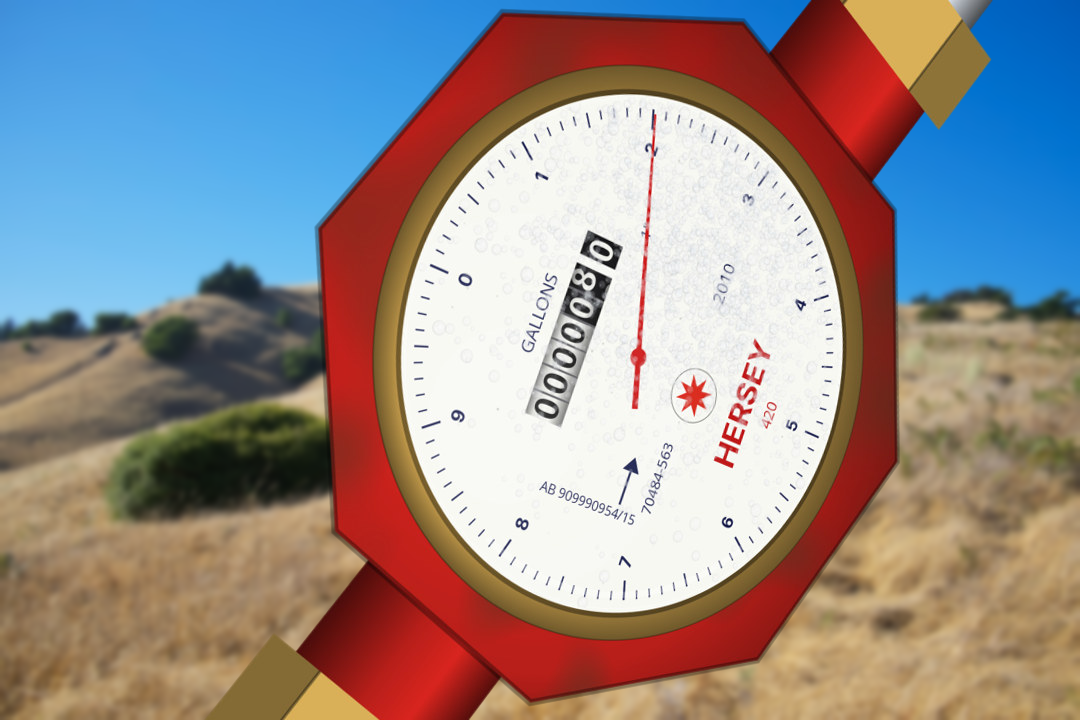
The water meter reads 82.0 gal
